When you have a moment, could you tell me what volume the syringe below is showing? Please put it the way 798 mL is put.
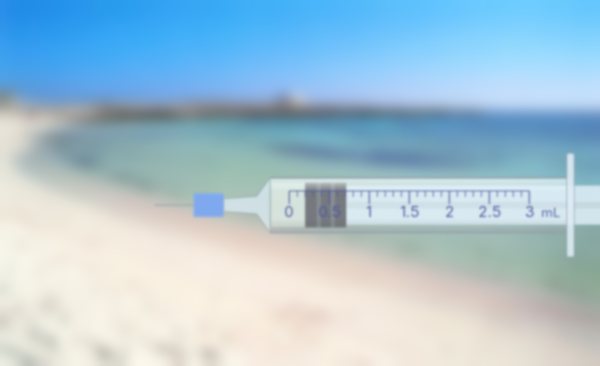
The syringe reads 0.2 mL
